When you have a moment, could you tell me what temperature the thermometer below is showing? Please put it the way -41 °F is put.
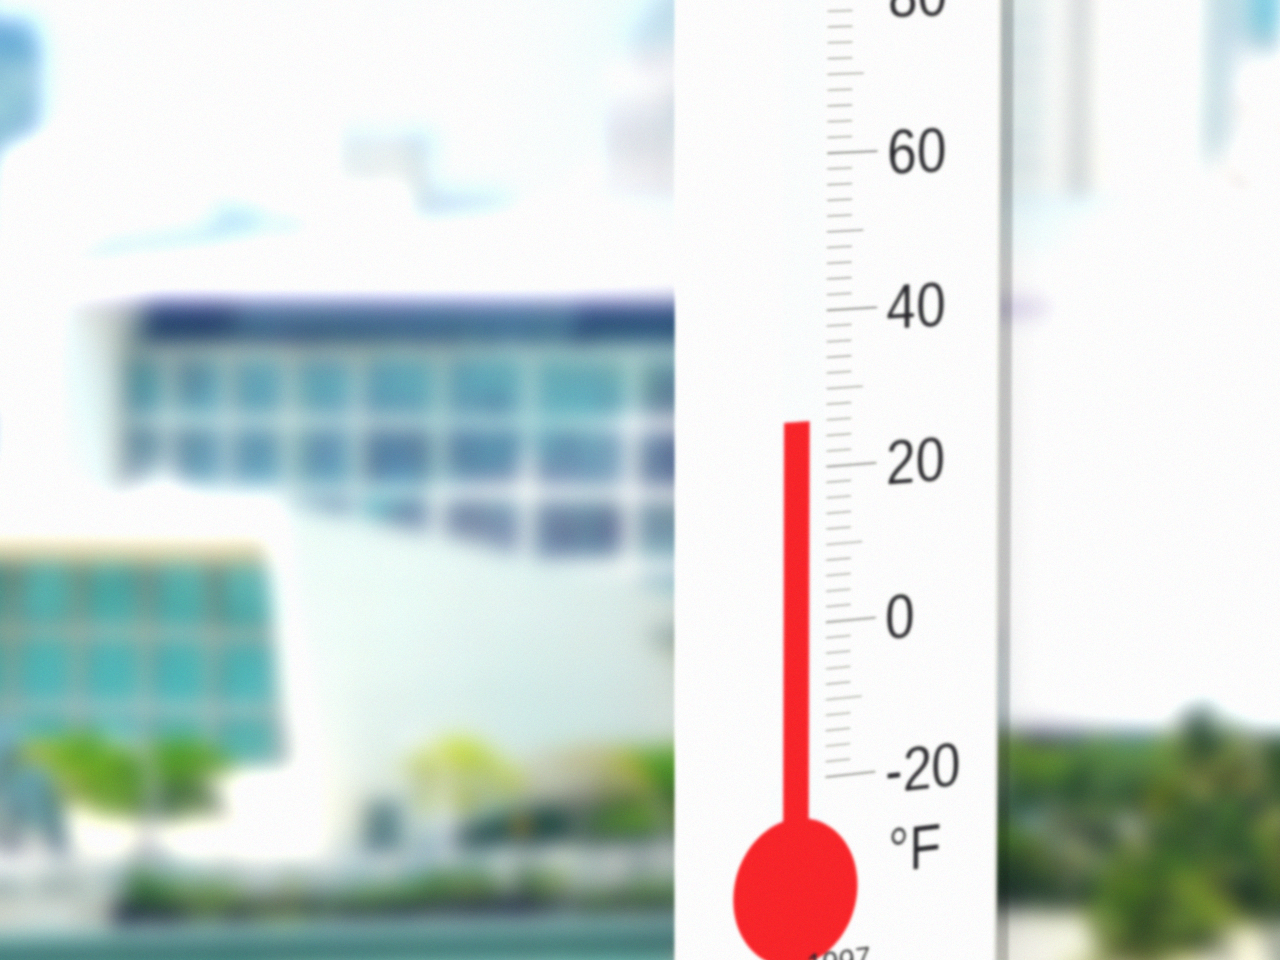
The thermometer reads 26 °F
